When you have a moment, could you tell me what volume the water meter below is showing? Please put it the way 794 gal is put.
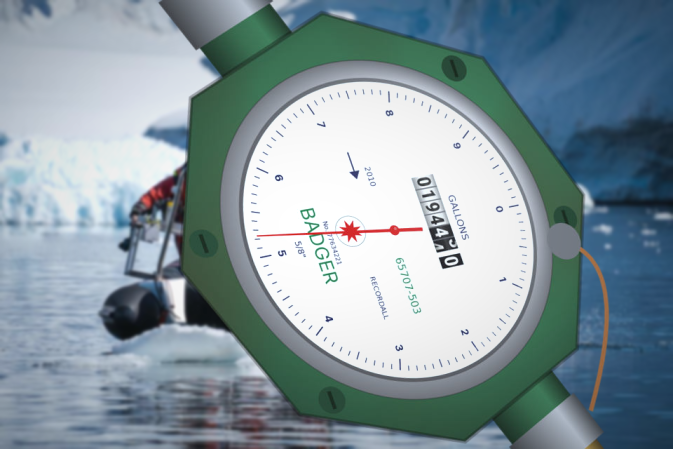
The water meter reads 194435.2 gal
